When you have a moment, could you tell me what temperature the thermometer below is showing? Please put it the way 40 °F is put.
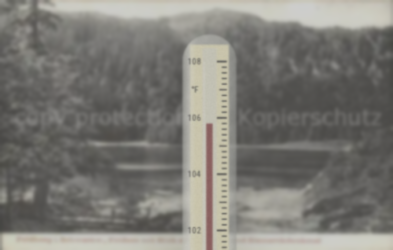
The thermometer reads 105.8 °F
